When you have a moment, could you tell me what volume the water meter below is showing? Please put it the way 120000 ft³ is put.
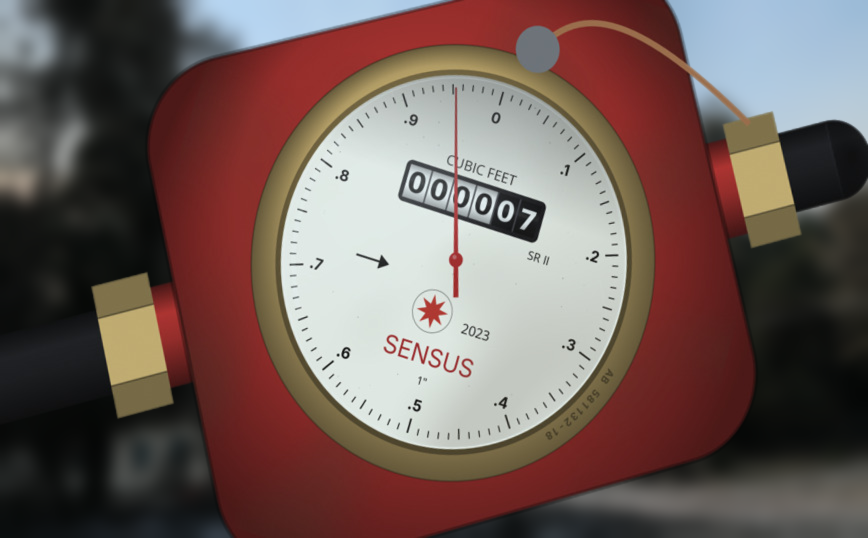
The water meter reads 6.95 ft³
